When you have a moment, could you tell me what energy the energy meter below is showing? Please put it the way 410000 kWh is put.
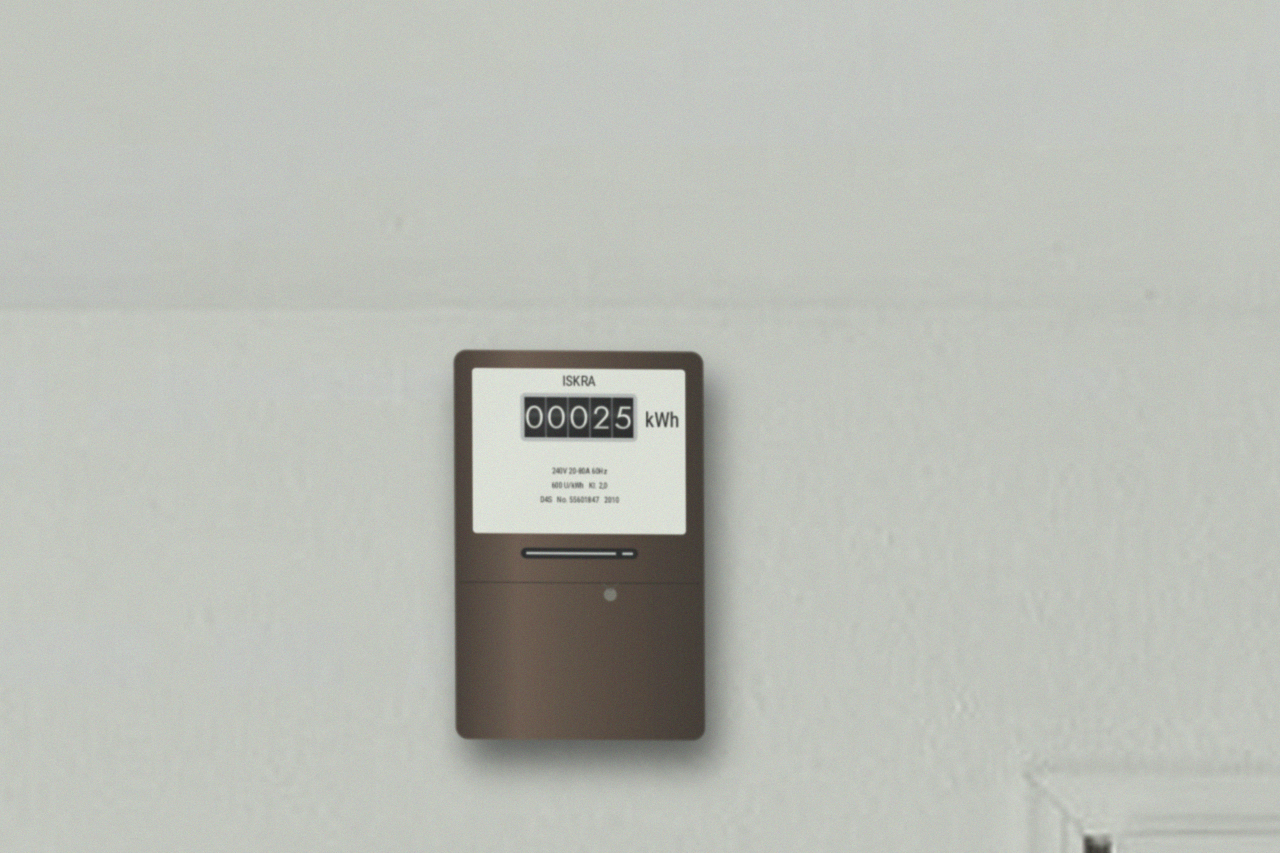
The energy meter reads 25 kWh
